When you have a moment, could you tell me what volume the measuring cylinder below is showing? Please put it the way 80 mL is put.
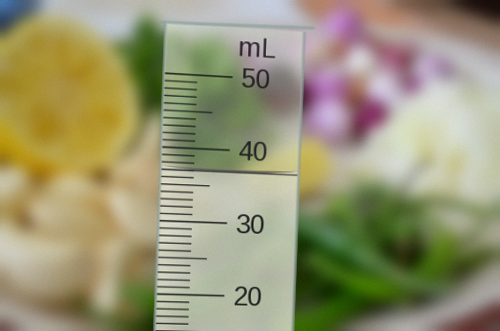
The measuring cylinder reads 37 mL
